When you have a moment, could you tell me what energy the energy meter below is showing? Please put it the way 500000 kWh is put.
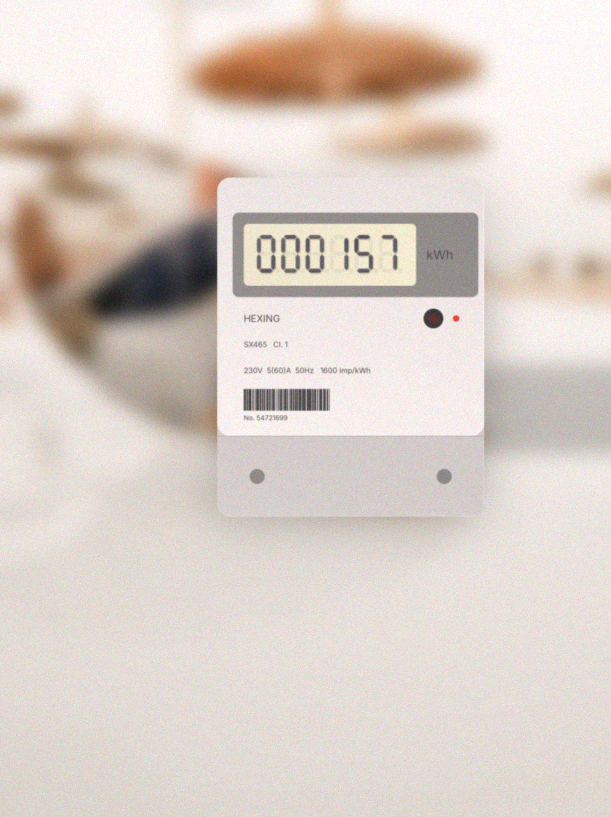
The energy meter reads 157 kWh
